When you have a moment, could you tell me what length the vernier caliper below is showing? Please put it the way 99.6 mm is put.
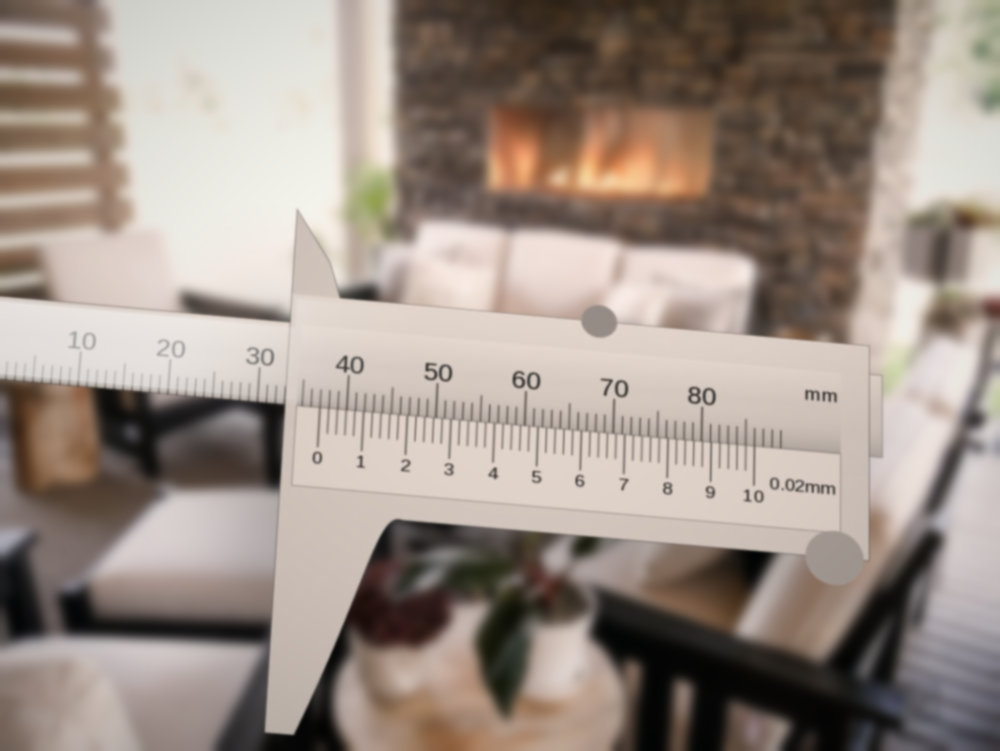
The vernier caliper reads 37.0 mm
